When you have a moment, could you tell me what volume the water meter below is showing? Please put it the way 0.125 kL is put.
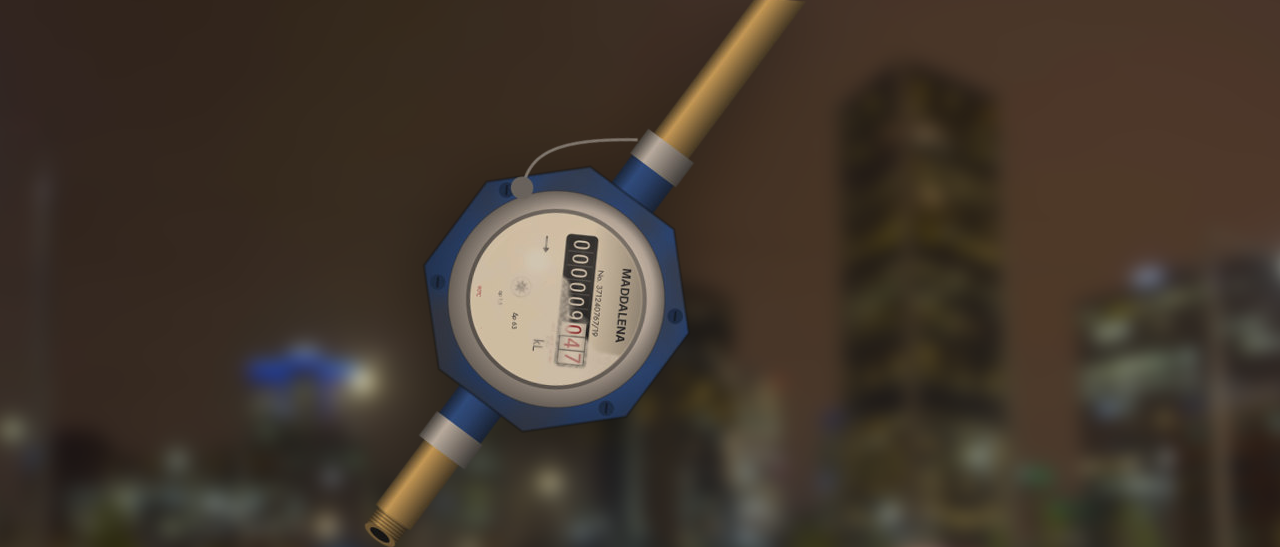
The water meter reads 9.047 kL
